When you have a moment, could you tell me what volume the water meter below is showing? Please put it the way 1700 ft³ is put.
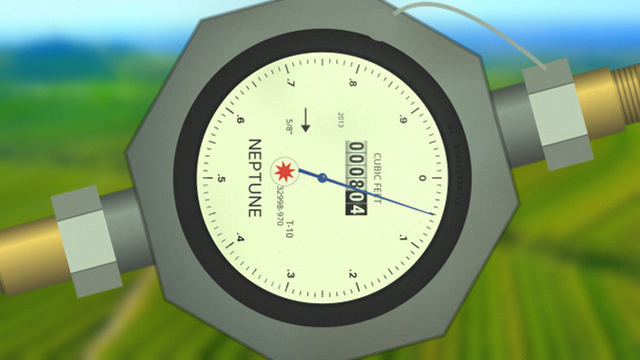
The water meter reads 804.05 ft³
